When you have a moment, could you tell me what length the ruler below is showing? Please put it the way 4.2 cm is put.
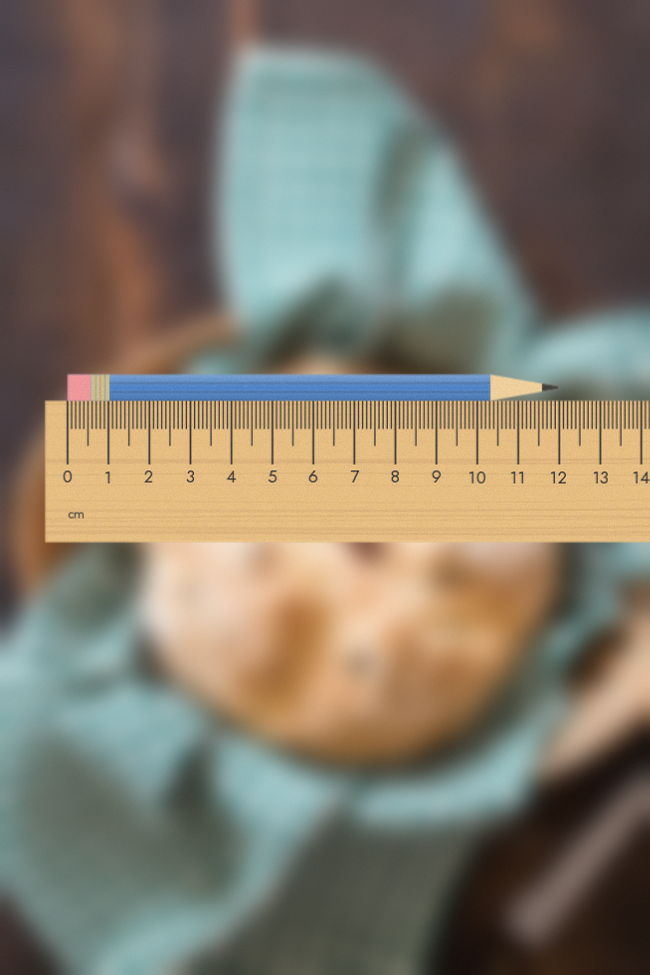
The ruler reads 12 cm
